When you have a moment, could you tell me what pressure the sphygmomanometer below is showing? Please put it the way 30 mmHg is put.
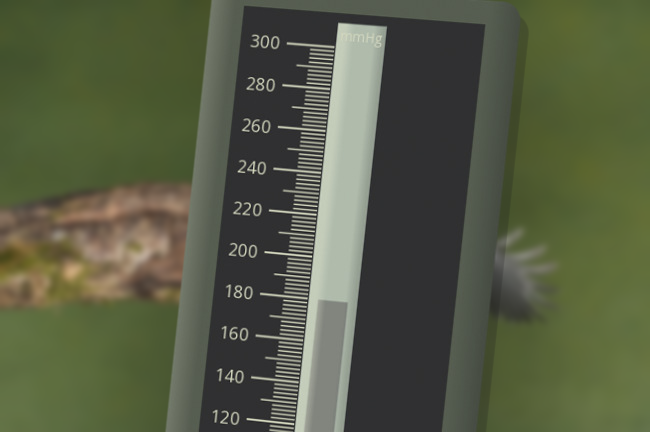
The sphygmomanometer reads 180 mmHg
